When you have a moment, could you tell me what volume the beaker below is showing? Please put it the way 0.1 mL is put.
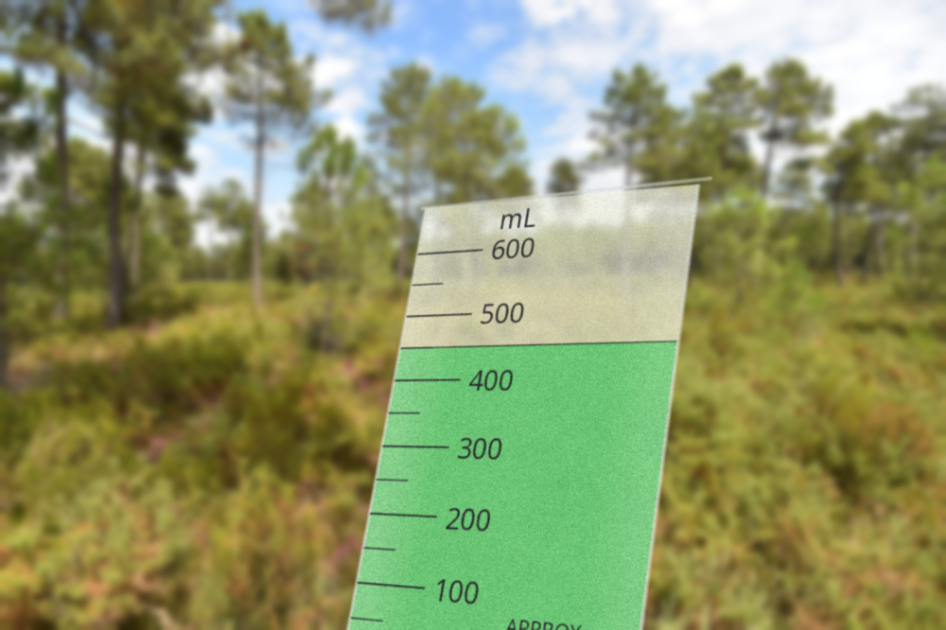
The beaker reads 450 mL
